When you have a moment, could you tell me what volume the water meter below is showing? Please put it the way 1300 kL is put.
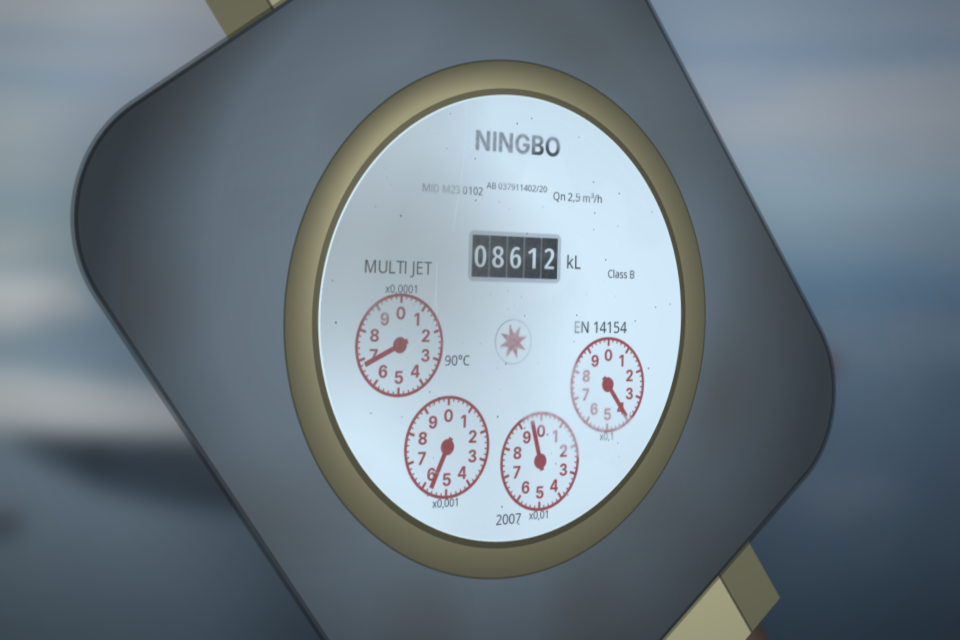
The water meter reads 8612.3956 kL
